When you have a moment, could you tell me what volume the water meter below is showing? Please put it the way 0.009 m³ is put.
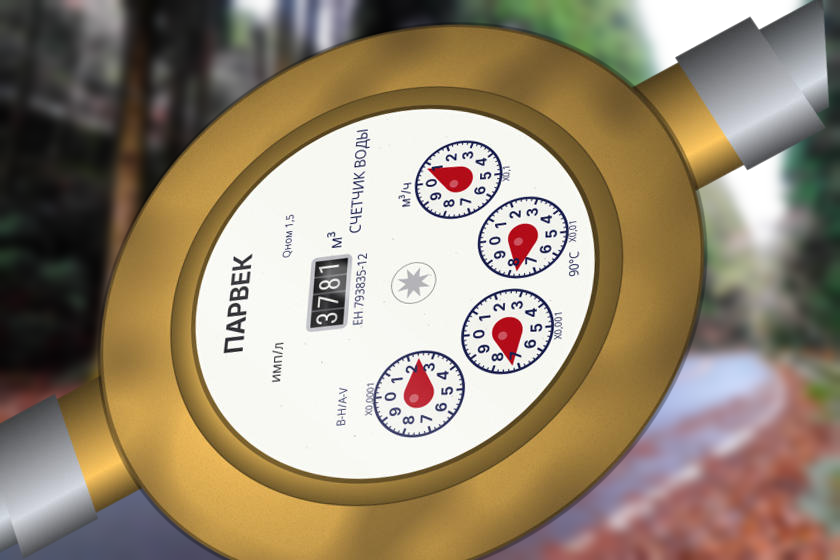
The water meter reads 3781.0772 m³
